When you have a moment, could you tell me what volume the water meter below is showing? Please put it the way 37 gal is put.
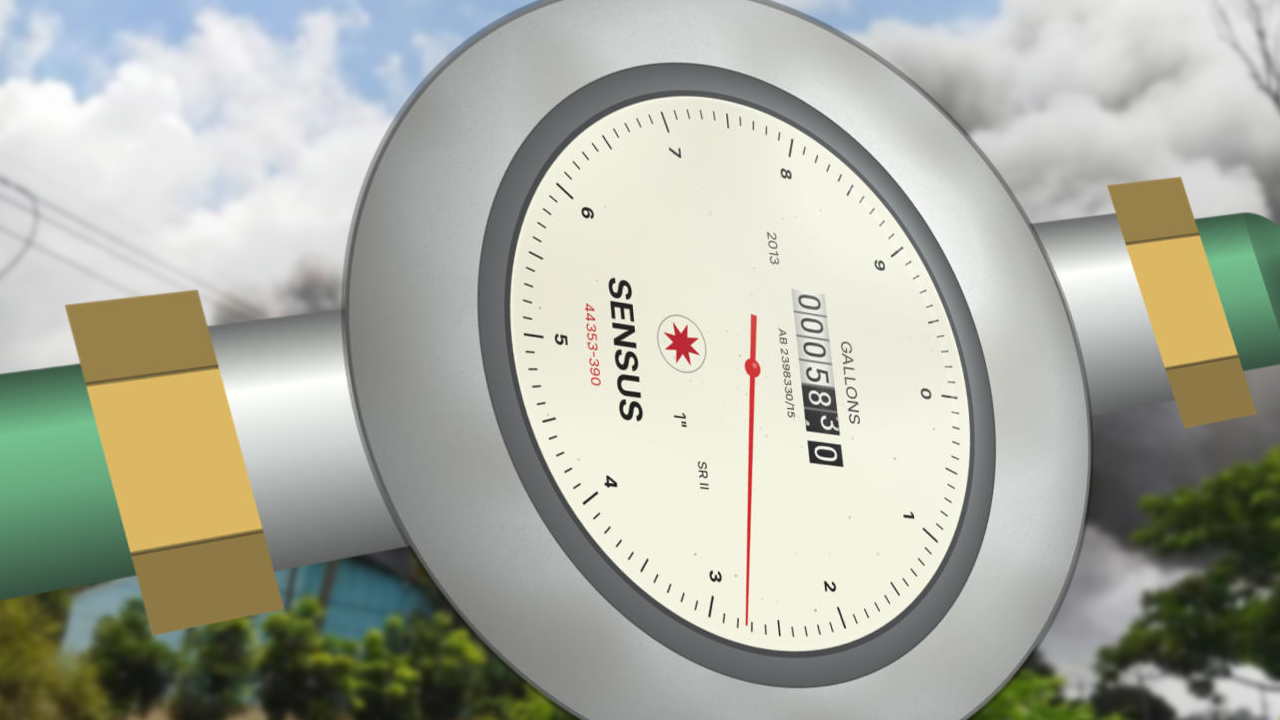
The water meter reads 5832.7 gal
